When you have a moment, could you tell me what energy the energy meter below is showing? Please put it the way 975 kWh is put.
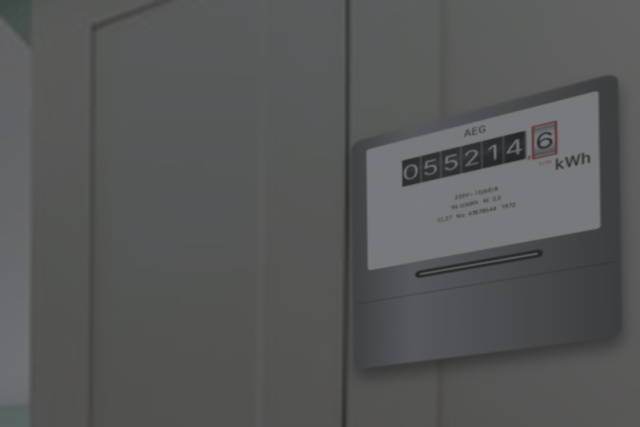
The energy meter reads 55214.6 kWh
